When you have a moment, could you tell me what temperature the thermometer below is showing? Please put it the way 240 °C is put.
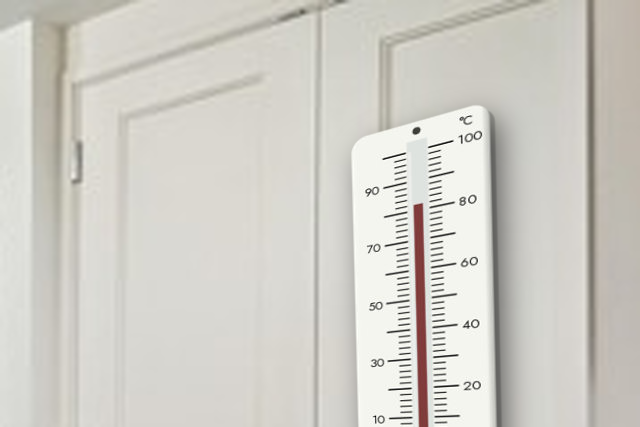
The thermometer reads 82 °C
